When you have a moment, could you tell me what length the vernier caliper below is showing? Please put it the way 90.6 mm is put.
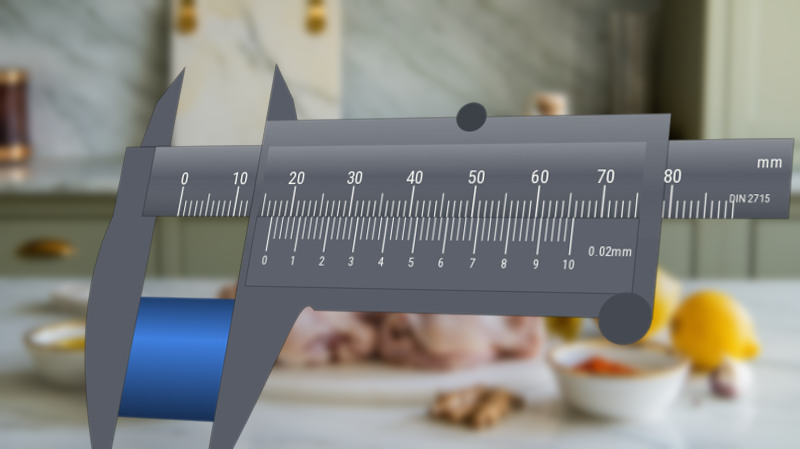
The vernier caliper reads 16.8 mm
